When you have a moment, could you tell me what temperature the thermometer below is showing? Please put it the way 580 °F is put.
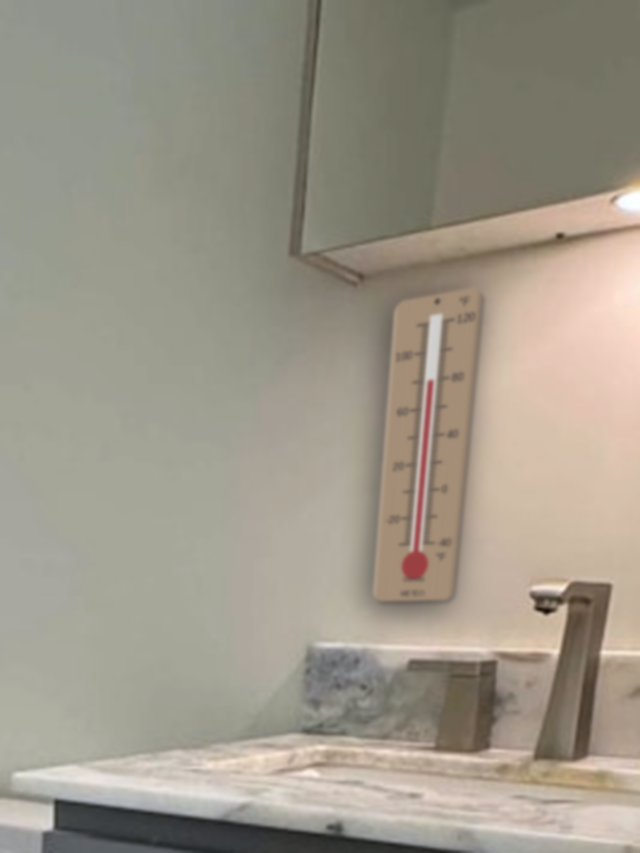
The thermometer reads 80 °F
